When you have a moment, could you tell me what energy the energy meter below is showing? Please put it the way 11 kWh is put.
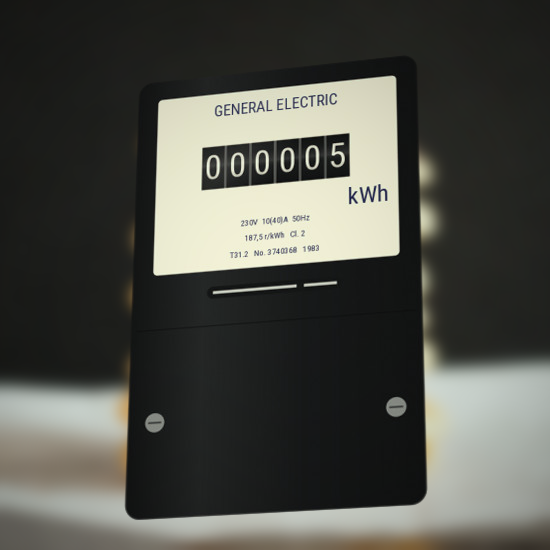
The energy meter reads 5 kWh
